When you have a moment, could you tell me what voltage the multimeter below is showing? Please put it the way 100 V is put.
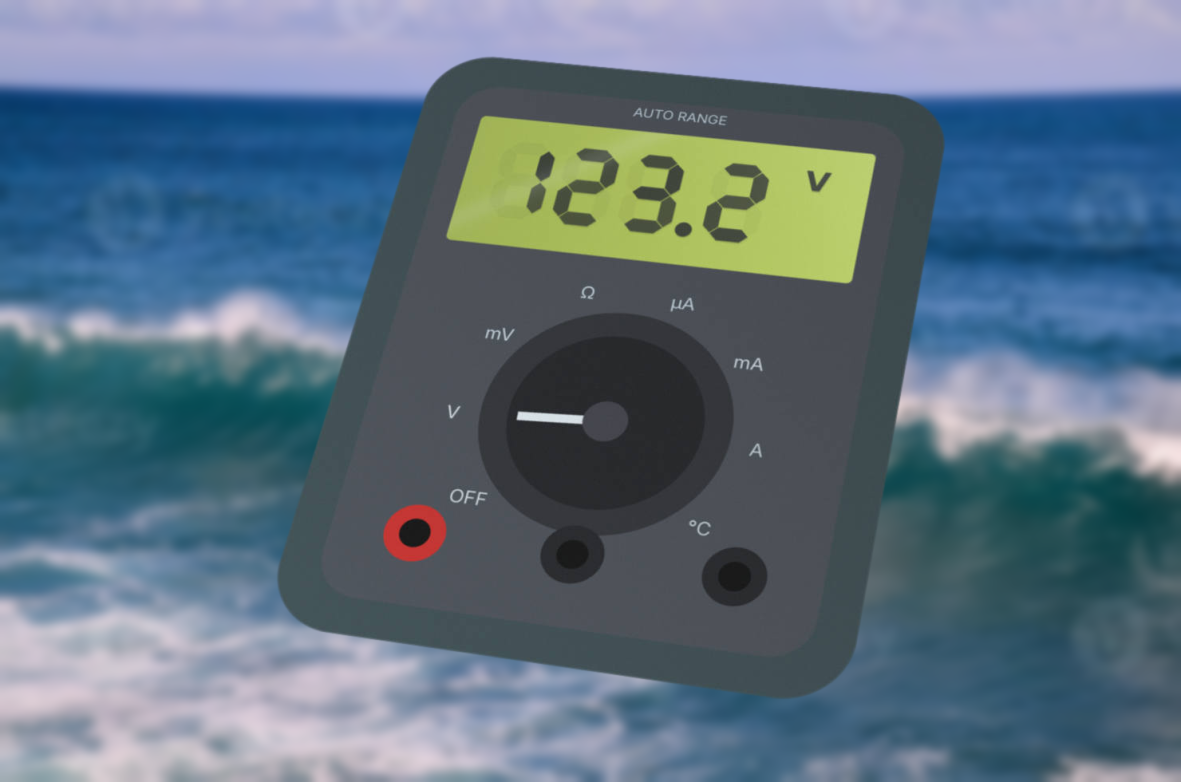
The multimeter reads 123.2 V
